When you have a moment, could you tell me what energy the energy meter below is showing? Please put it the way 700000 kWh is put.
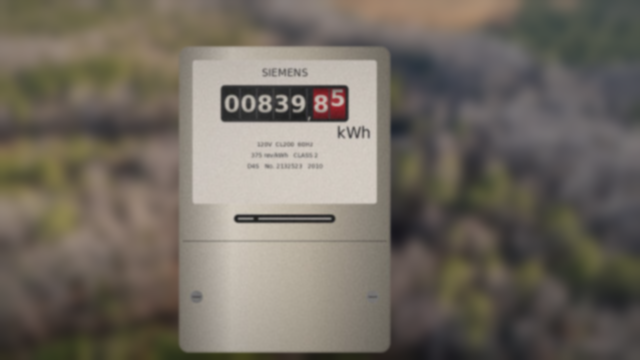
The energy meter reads 839.85 kWh
